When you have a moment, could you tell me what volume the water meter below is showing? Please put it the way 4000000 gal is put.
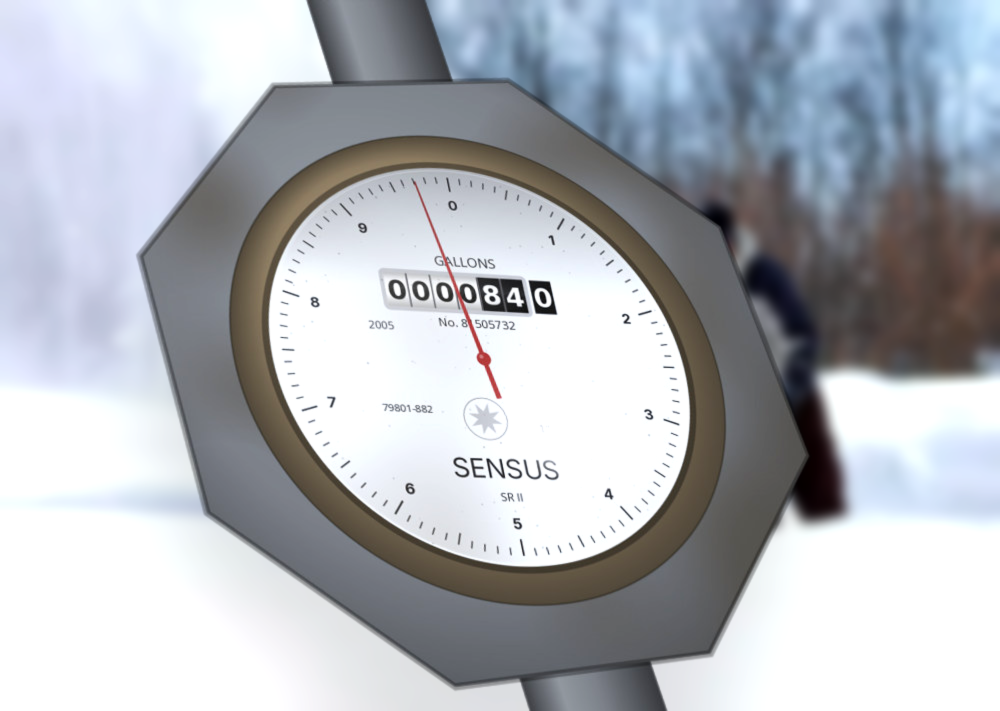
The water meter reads 839.7 gal
